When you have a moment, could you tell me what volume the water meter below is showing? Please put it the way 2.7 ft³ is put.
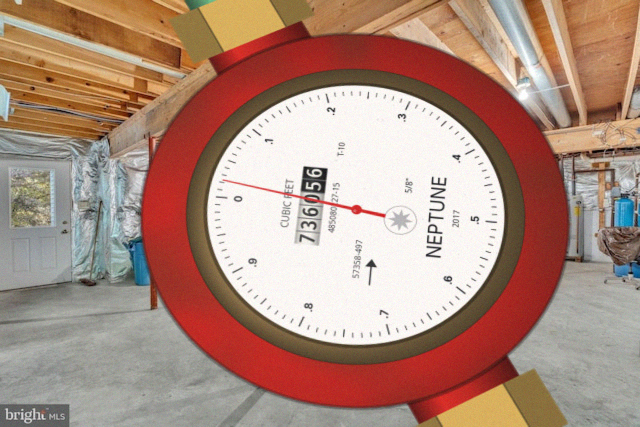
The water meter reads 736056.02 ft³
